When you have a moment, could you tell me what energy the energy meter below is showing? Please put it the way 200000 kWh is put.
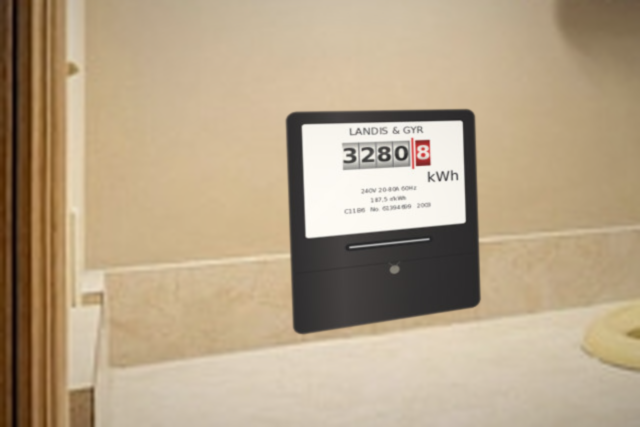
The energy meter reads 3280.8 kWh
